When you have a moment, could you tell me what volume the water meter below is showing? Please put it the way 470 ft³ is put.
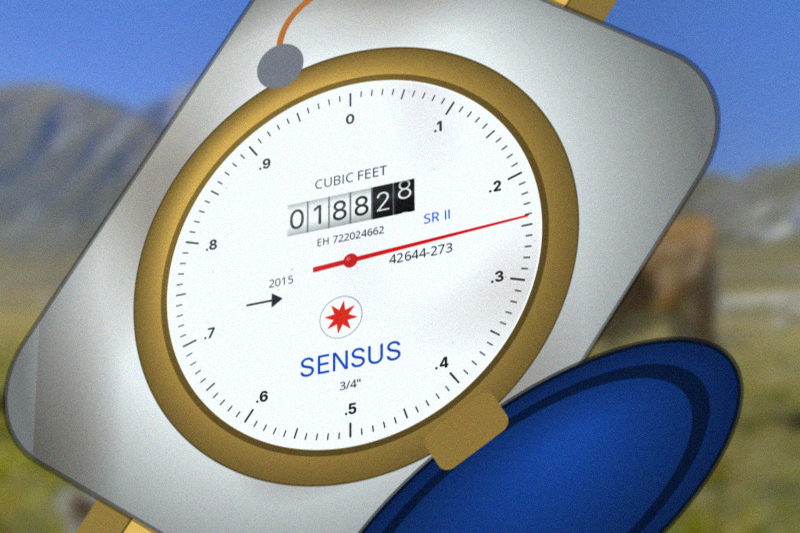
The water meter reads 18828.24 ft³
